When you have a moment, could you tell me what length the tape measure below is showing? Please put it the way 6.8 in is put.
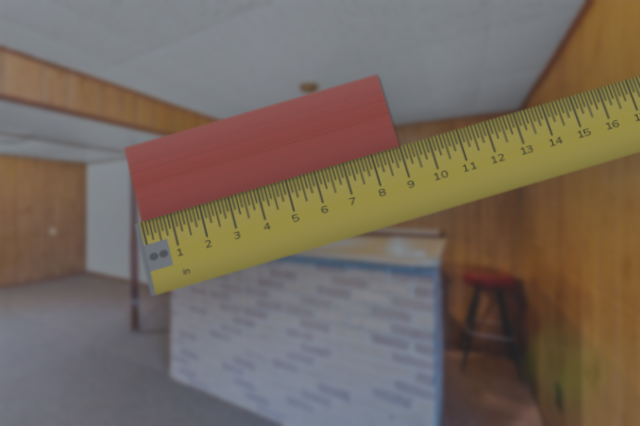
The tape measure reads 9 in
